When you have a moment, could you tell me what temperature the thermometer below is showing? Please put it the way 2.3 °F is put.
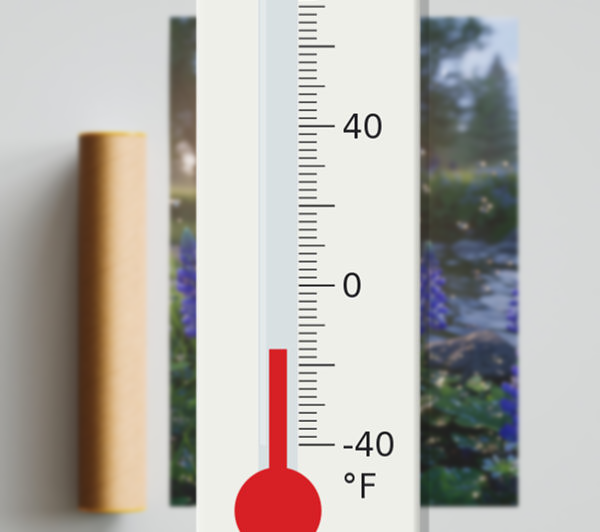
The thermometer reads -16 °F
